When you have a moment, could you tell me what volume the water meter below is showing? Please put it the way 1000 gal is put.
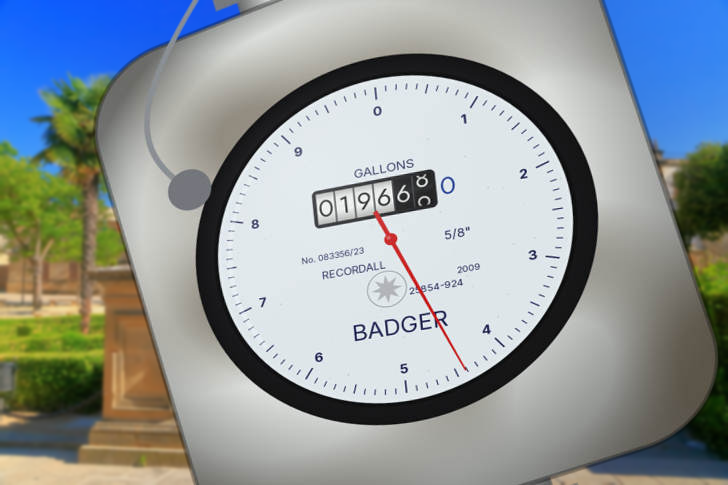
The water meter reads 196684.4 gal
